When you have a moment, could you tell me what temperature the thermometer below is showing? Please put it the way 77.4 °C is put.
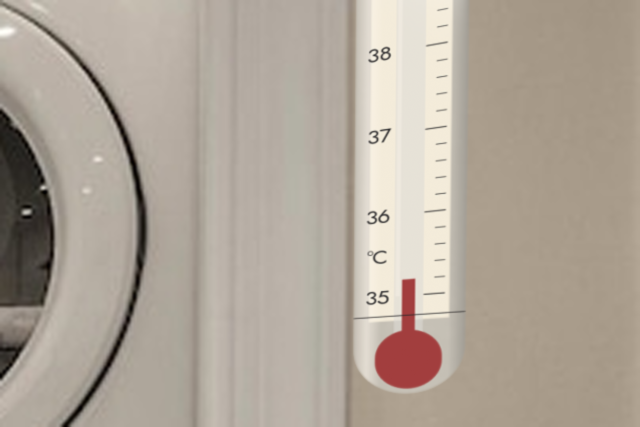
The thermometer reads 35.2 °C
